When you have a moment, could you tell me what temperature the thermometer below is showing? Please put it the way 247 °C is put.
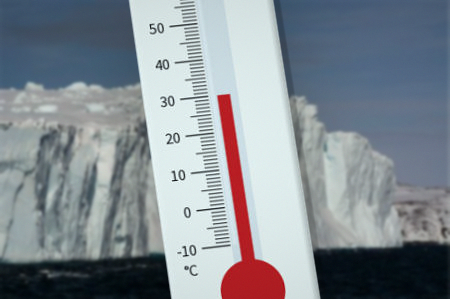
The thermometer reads 30 °C
